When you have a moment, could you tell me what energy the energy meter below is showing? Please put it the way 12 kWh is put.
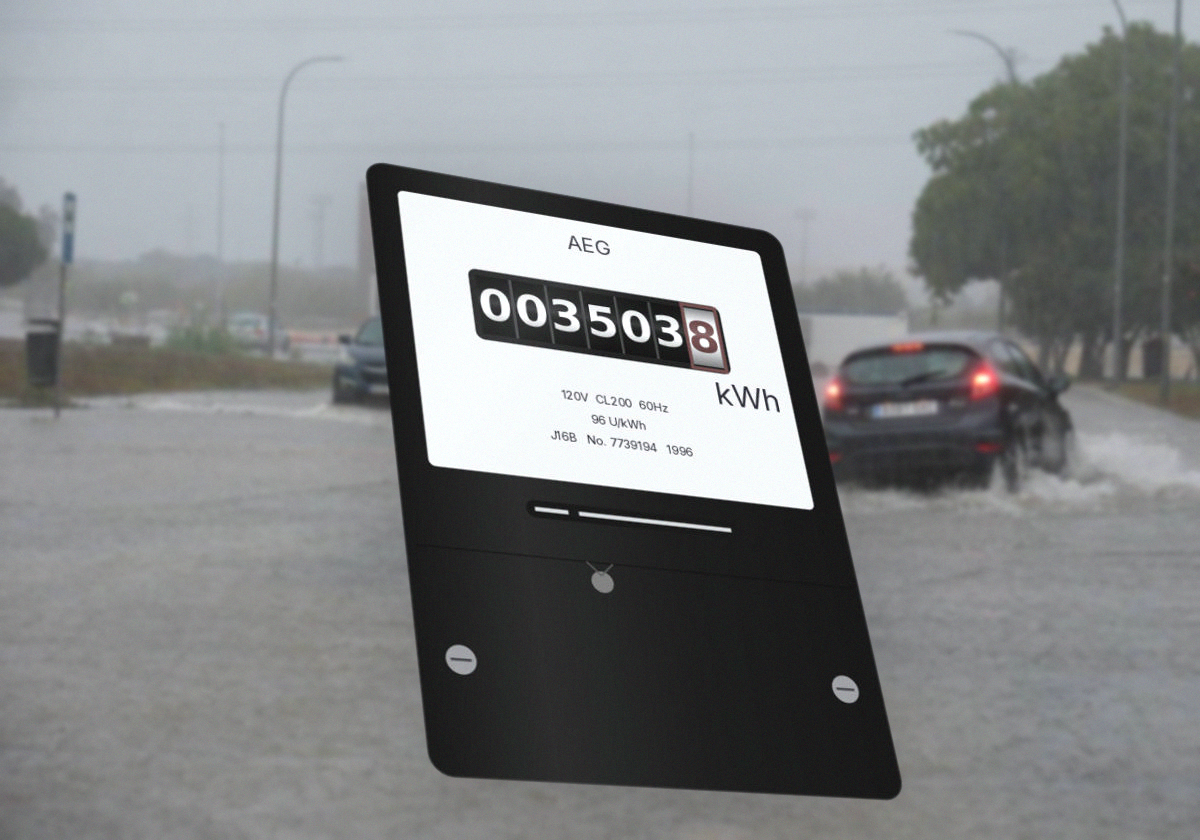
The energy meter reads 3503.8 kWh
